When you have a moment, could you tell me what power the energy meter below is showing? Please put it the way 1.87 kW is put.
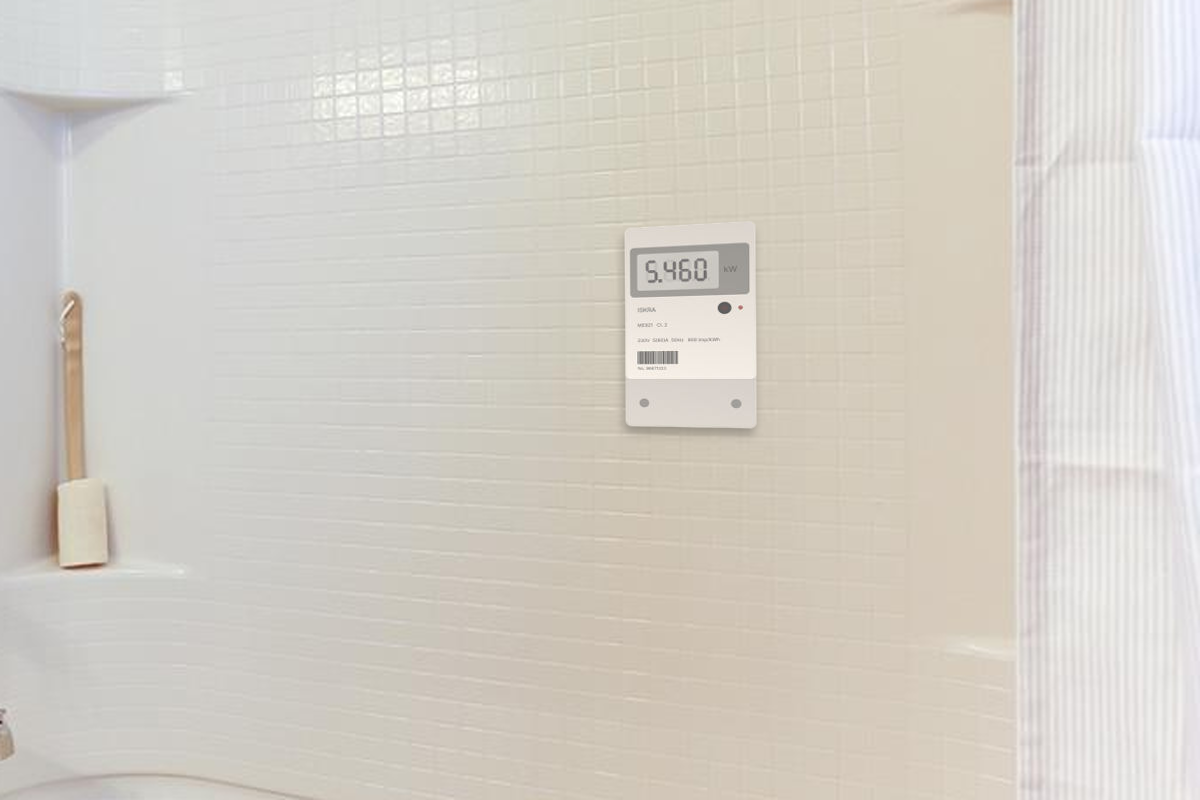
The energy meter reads 5.460 kW
